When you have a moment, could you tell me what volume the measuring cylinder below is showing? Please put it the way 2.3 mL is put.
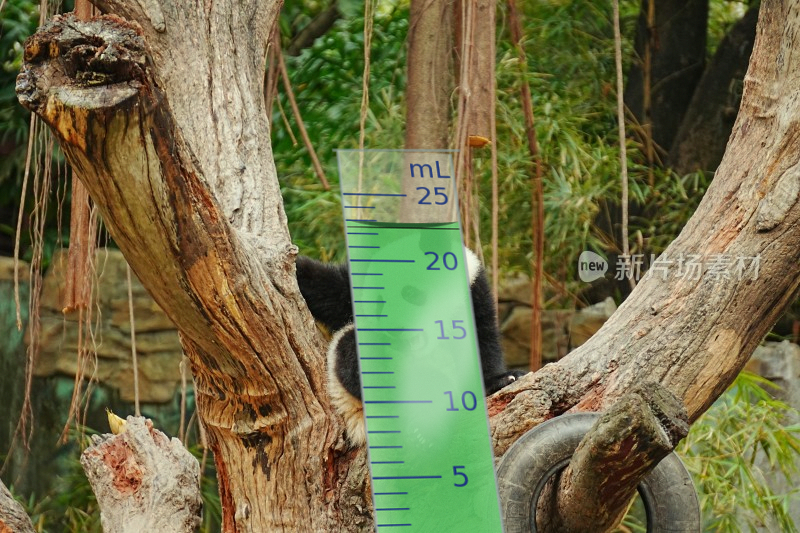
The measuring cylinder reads 22.5 mL
